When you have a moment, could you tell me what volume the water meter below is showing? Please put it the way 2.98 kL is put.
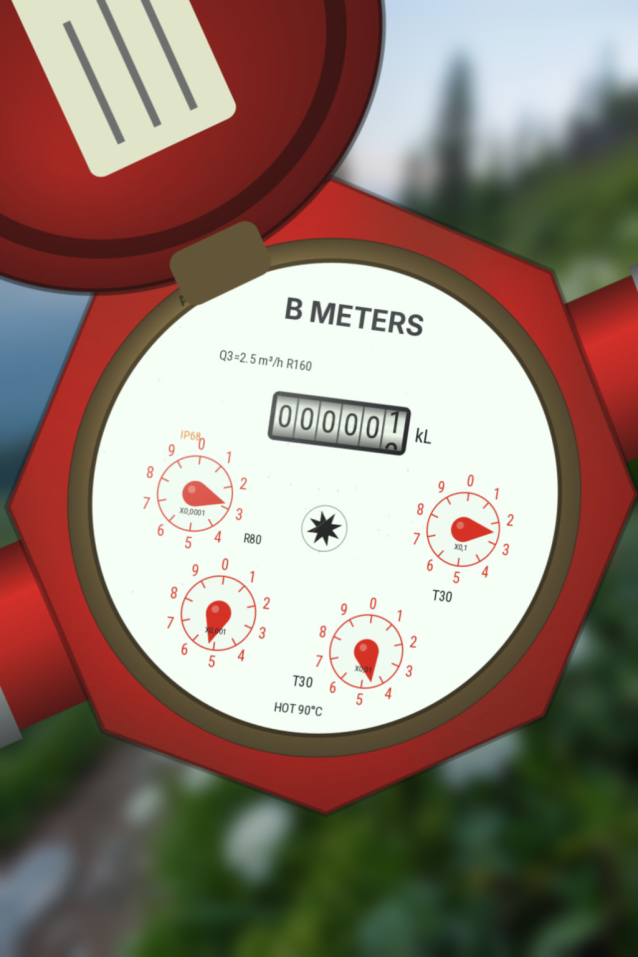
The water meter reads 1.2452 kL
